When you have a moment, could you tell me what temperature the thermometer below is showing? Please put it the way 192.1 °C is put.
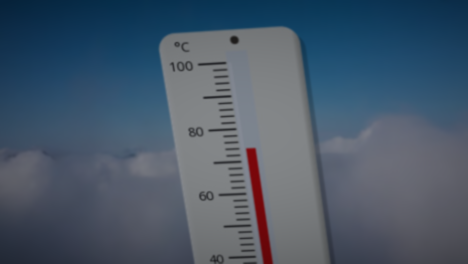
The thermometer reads 74 °C
